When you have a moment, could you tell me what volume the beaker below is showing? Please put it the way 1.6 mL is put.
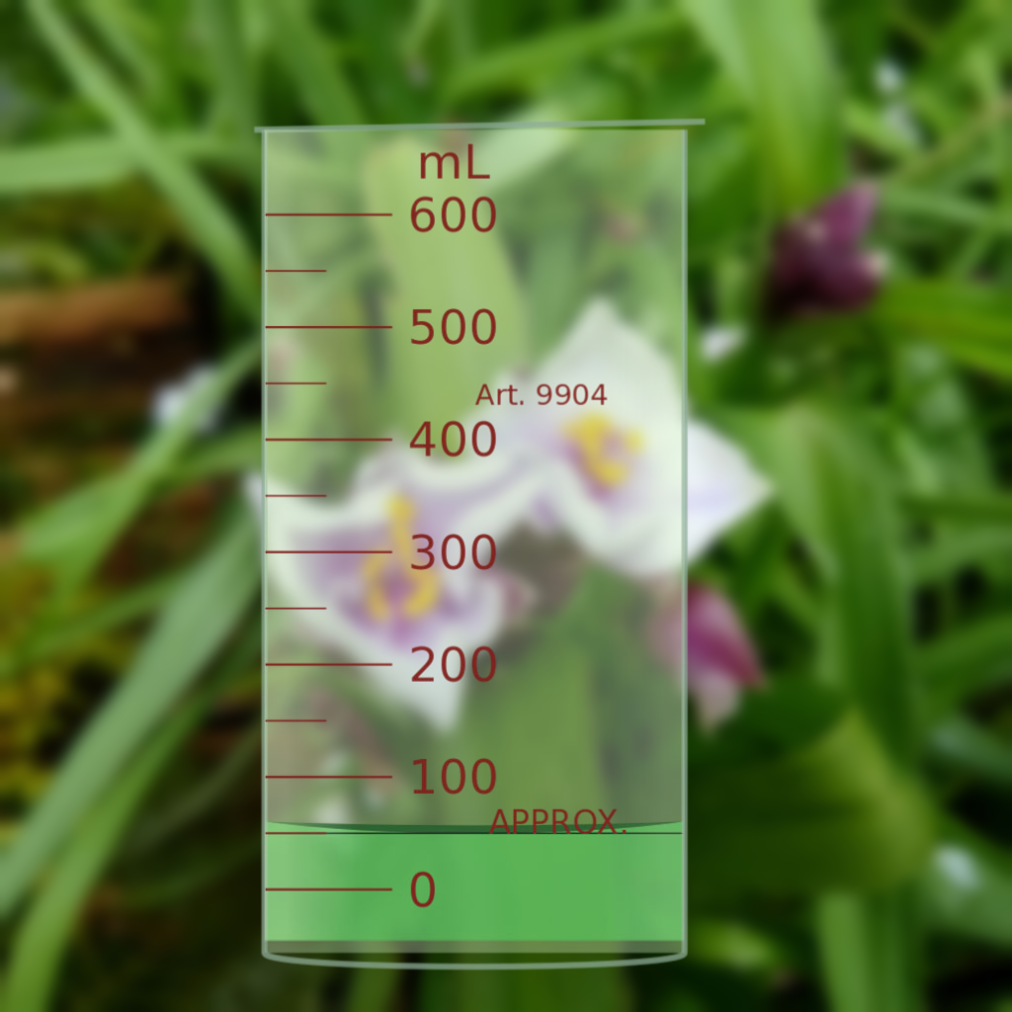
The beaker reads 50 mL
